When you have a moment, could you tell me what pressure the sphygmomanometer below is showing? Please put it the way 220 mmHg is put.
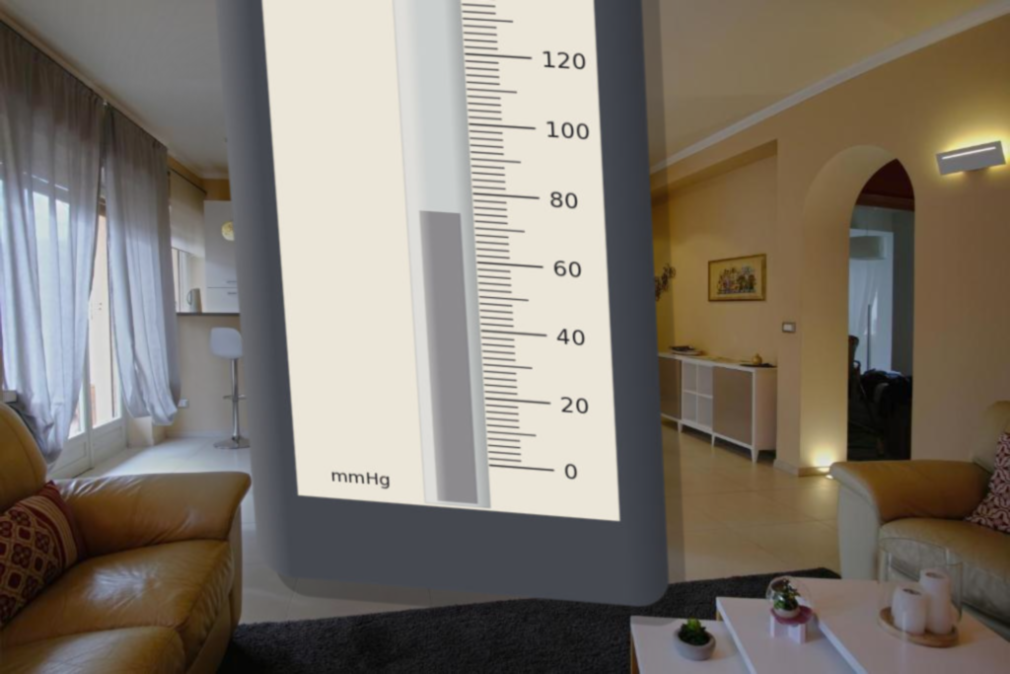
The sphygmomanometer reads 74 mmHg
